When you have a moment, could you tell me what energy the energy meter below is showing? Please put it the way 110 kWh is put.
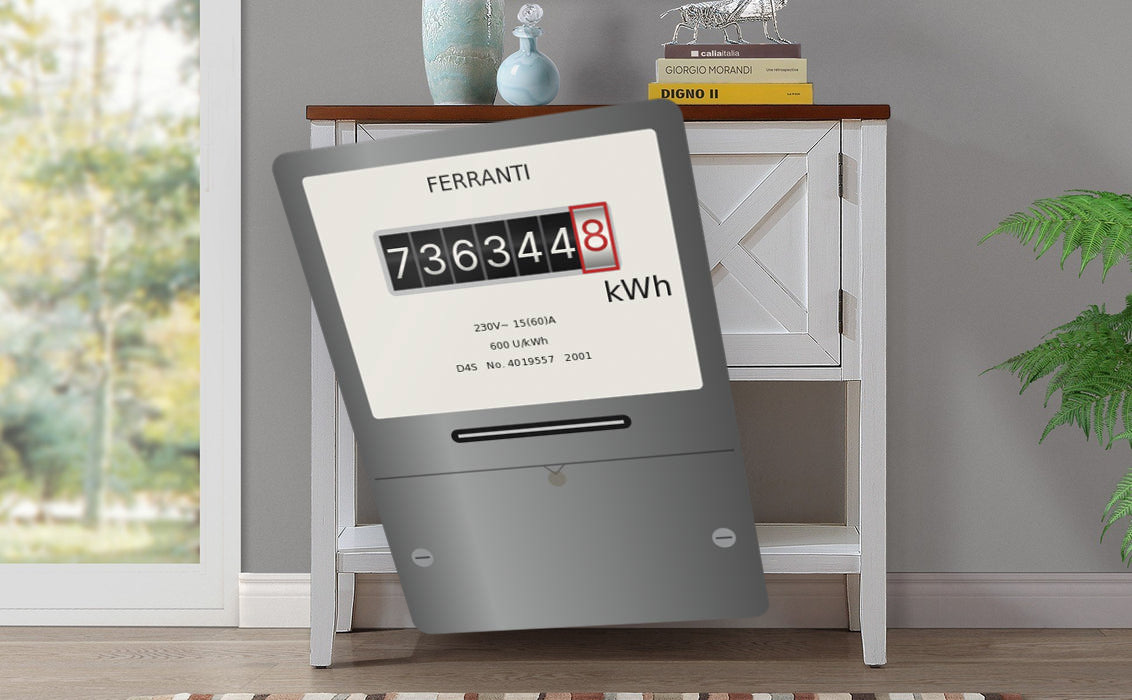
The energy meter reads 736344.8 kWh
